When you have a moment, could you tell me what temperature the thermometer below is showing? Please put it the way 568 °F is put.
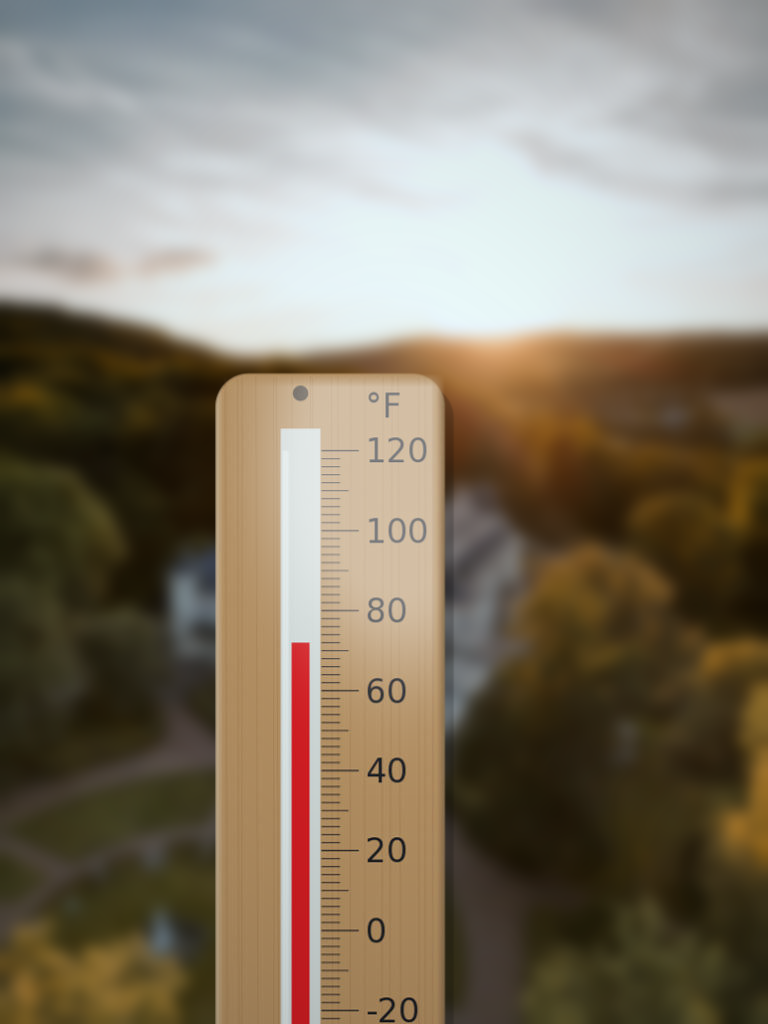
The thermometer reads 72 °F
